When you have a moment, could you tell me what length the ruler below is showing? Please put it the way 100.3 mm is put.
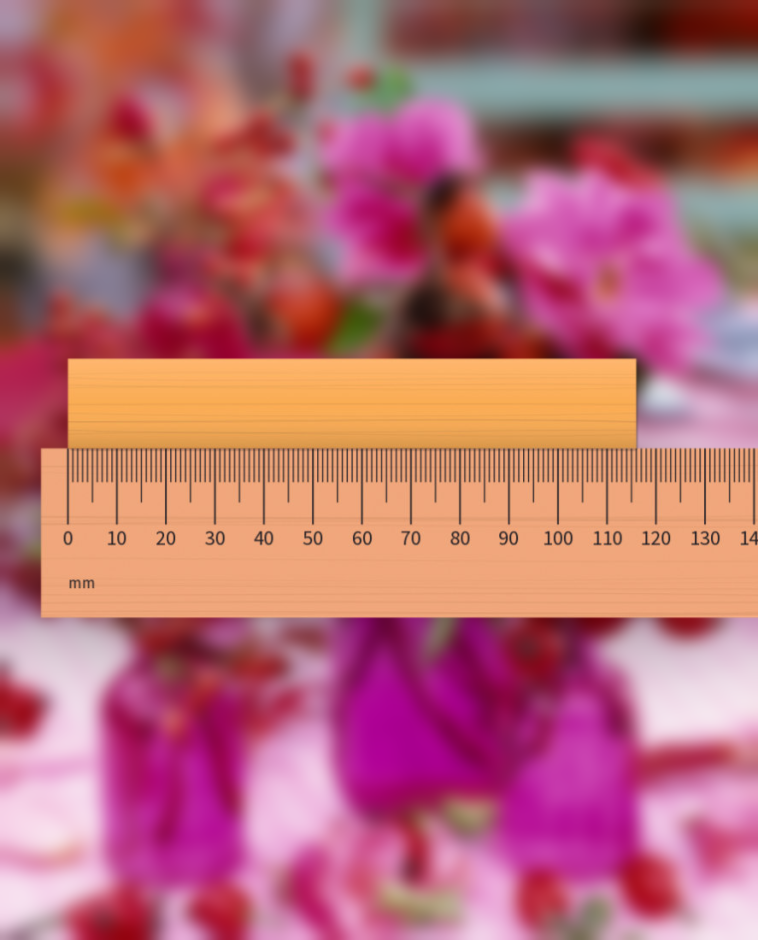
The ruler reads 116 mm
